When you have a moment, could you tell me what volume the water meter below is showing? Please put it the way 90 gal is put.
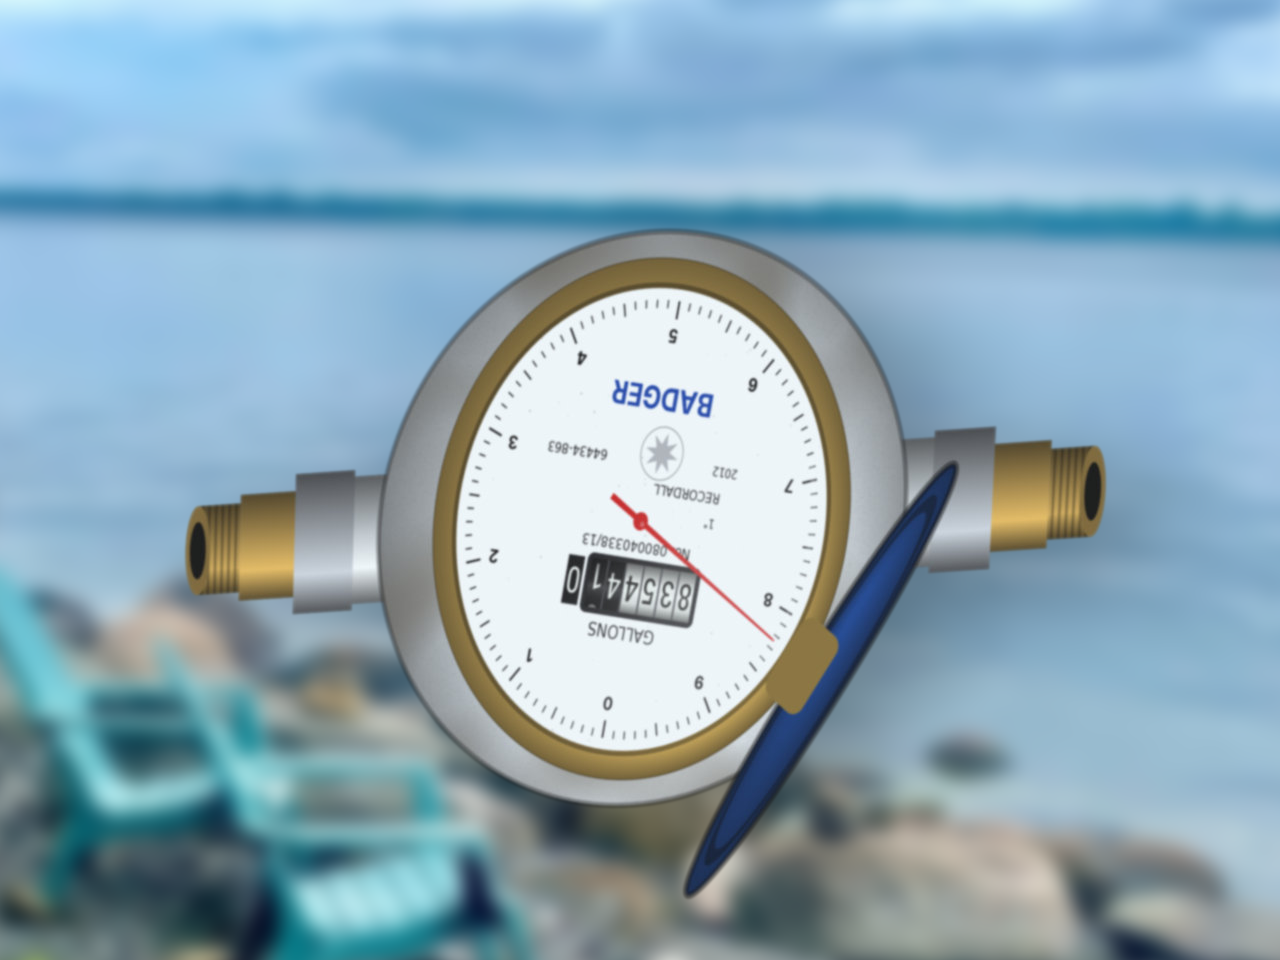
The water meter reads 8354408.2 gal
